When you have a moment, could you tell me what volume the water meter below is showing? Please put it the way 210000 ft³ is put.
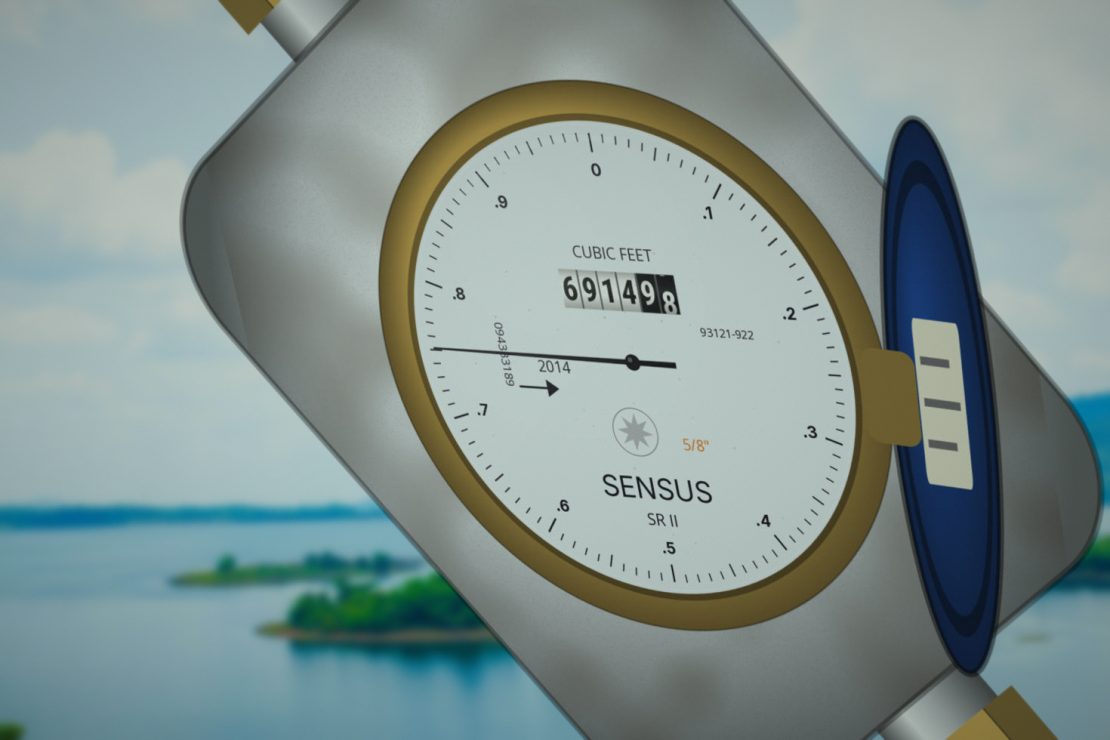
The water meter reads 691497.75 ft³
